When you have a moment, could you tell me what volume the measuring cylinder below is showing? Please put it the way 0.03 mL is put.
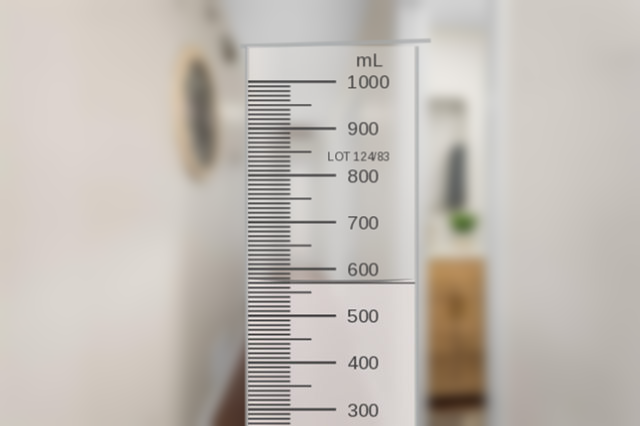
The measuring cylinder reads 570 mL
